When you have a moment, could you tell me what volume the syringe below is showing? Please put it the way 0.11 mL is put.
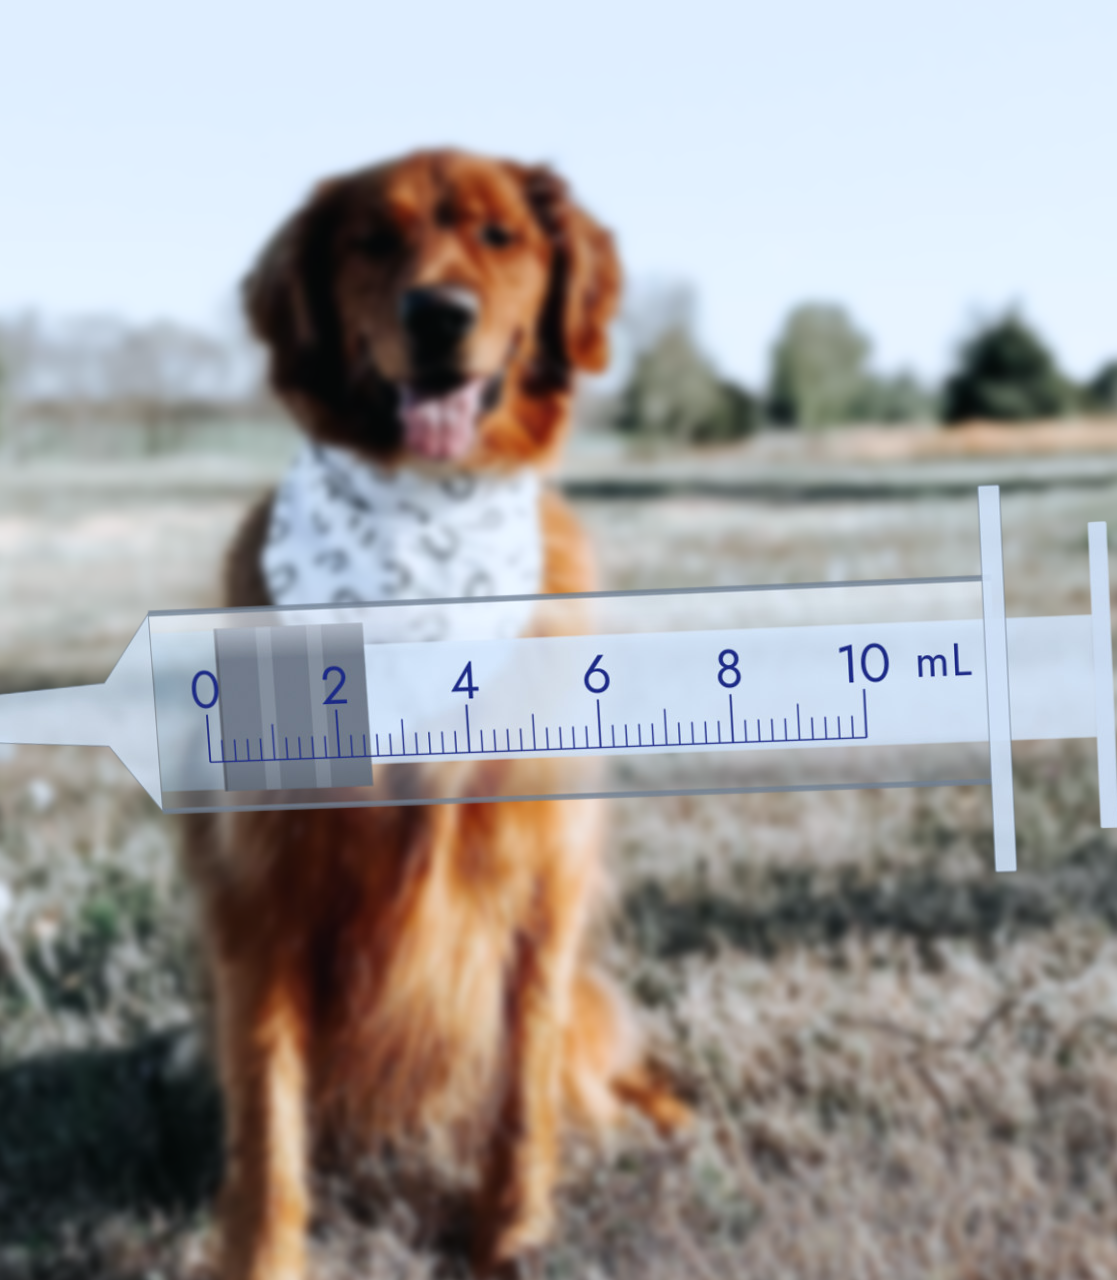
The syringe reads 0.2 mL
